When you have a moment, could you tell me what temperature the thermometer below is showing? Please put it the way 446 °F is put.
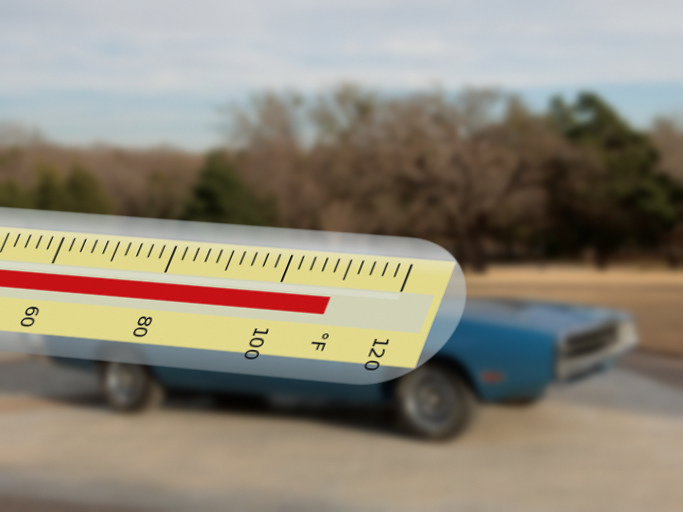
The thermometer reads 109 °F
